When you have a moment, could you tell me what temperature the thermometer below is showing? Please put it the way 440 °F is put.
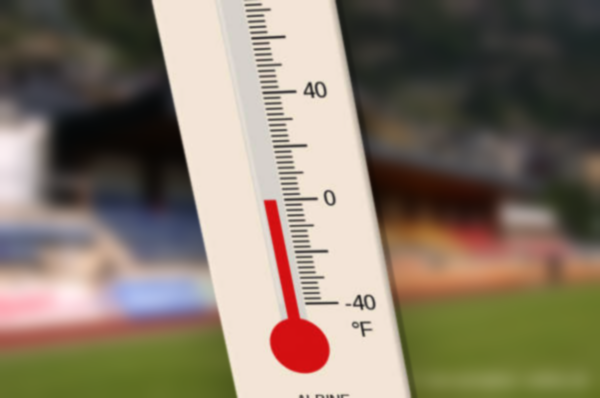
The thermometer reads 0 °F
